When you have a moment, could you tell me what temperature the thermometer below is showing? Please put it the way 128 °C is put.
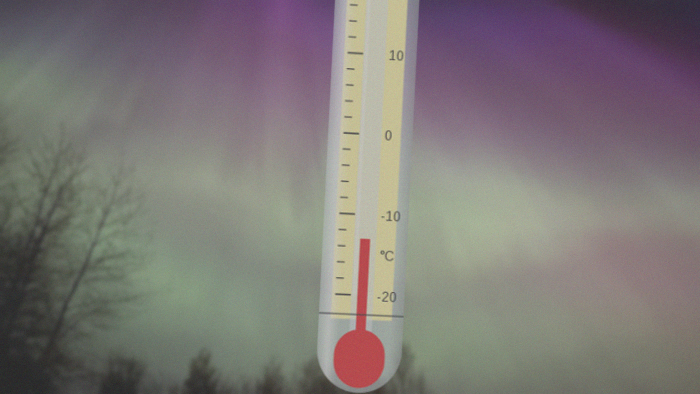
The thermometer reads -13 °C
